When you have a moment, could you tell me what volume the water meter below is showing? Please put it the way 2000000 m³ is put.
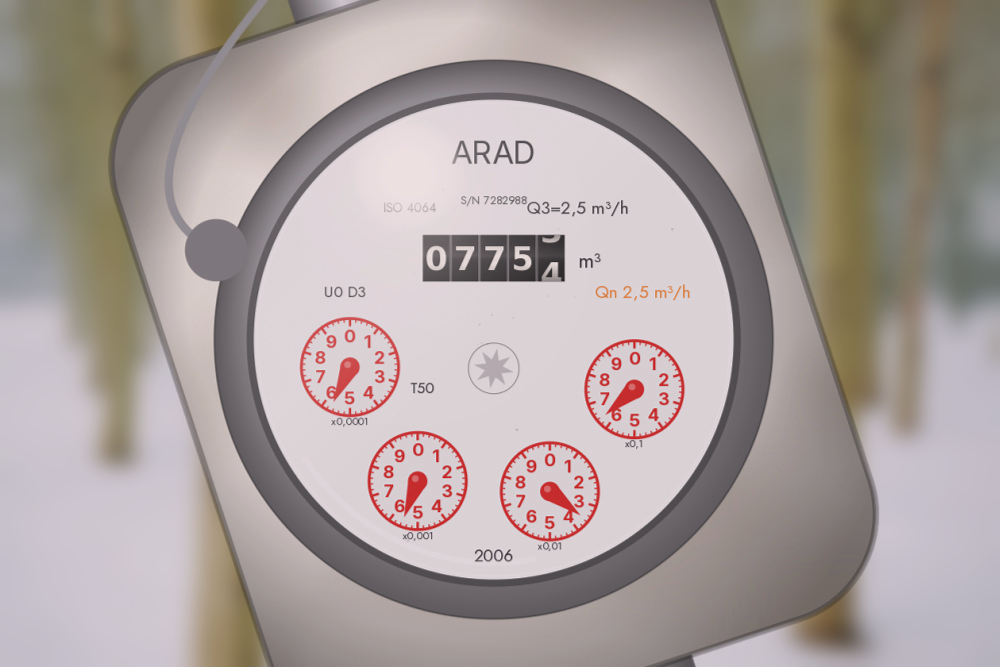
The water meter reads 7753.6355 m³
